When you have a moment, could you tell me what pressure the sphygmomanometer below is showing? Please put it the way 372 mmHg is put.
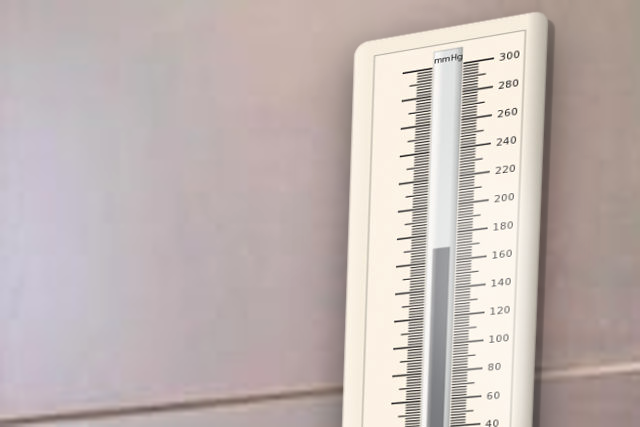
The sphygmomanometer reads 170 mmHg
